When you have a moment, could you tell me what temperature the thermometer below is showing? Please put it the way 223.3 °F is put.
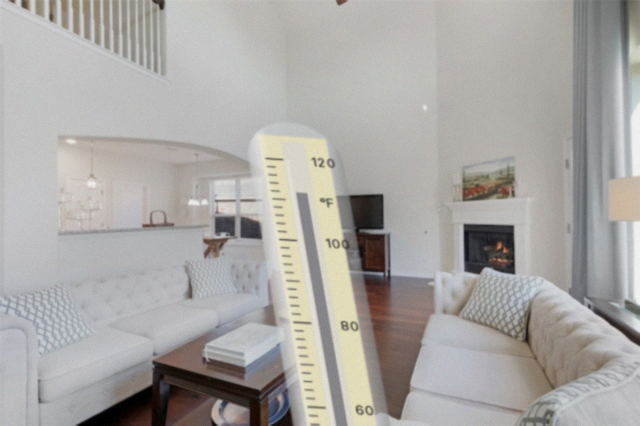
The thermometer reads 112 °F
